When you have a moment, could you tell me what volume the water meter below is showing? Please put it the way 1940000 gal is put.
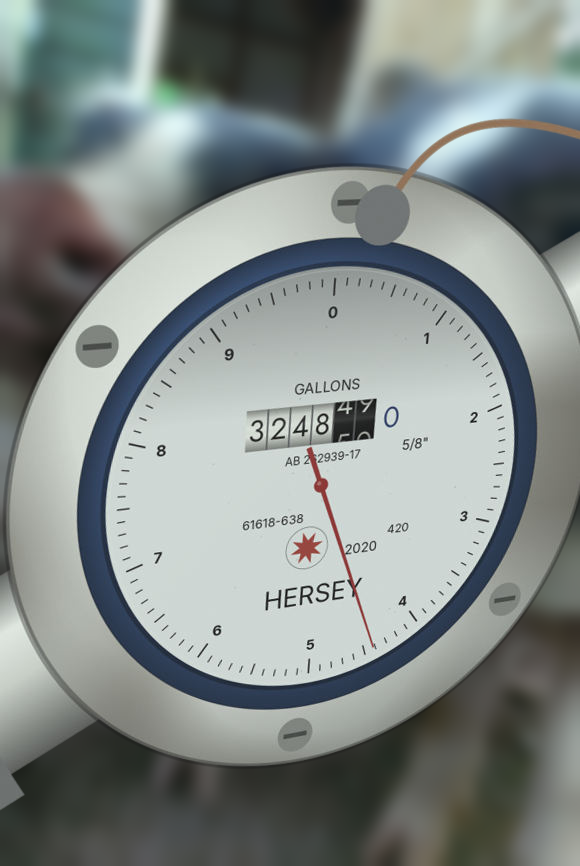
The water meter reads 3248494.4 gal
